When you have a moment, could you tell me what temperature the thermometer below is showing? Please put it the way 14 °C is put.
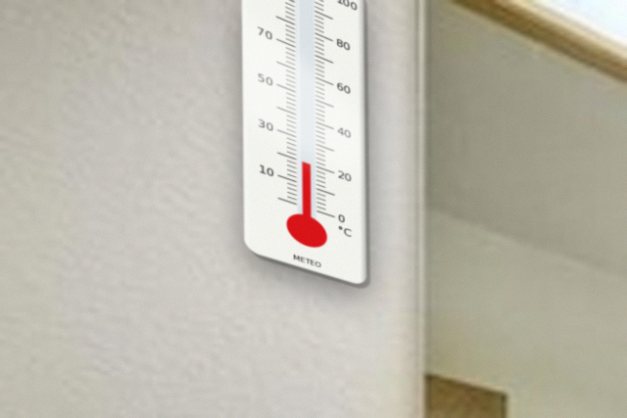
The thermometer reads 20 °C
